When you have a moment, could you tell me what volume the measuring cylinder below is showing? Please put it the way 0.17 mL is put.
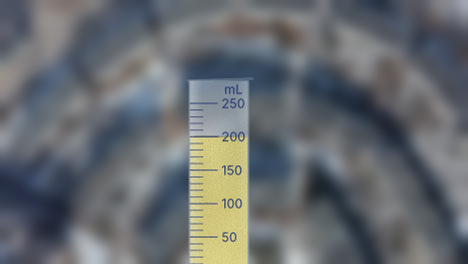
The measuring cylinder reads 200 mL
